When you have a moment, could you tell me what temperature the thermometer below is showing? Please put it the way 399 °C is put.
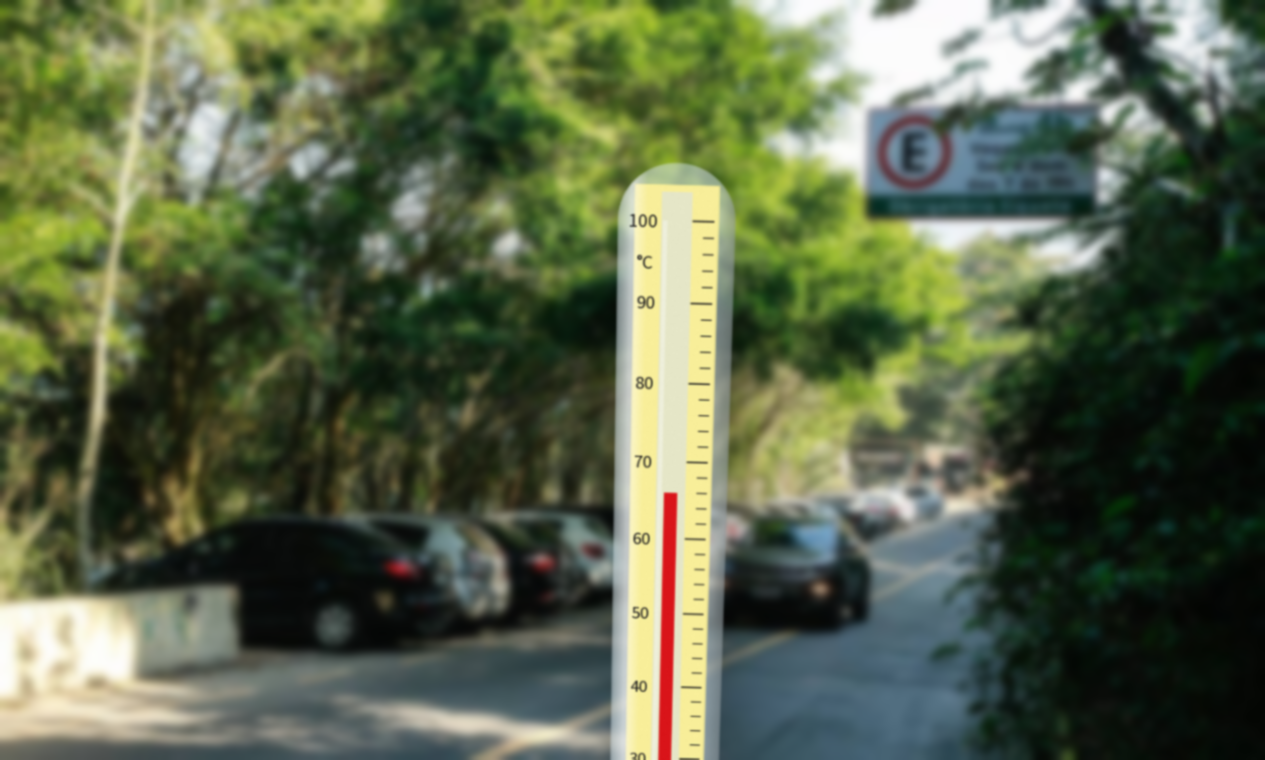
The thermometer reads 66 °C
